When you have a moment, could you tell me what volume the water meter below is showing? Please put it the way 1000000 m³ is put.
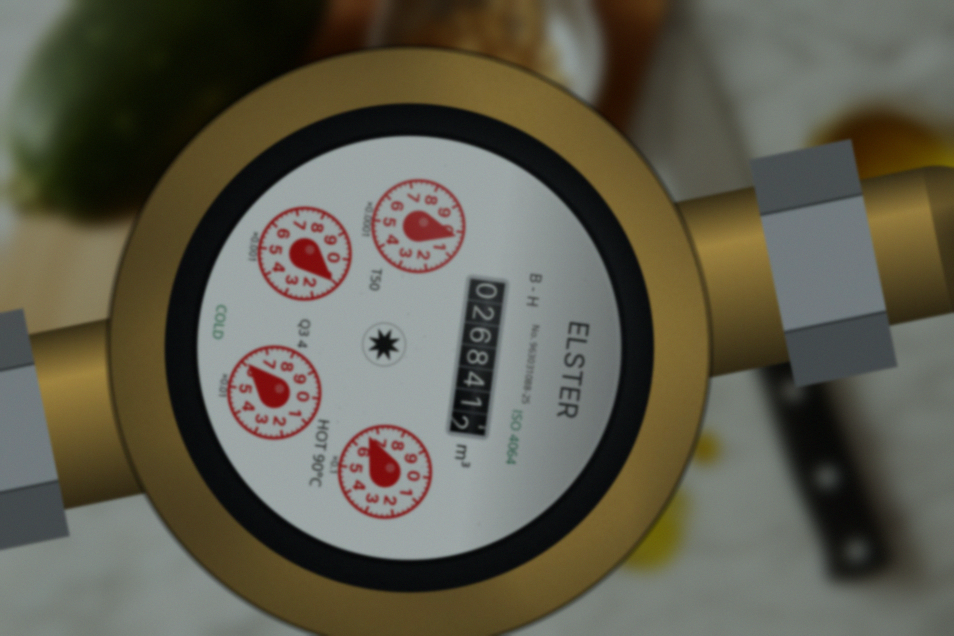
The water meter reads 268411.6610 m³
